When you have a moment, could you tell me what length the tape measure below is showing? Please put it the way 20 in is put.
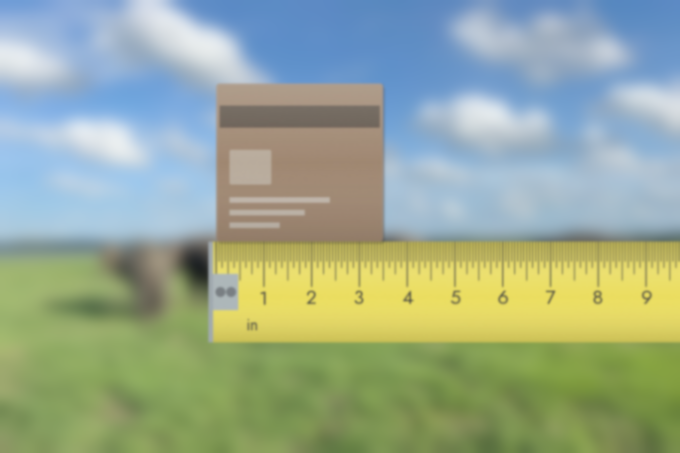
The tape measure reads 3.5 in
